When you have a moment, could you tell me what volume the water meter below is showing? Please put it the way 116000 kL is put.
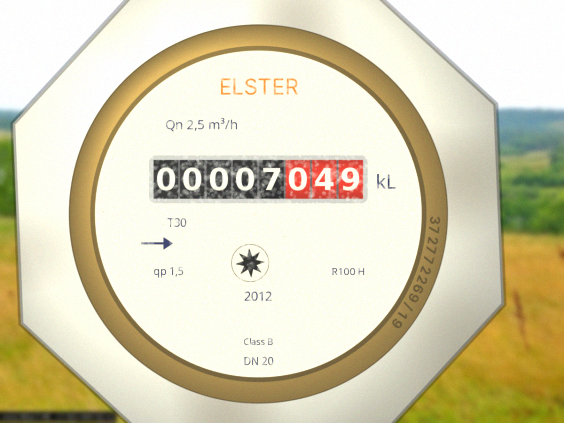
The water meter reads 7.049 kL
